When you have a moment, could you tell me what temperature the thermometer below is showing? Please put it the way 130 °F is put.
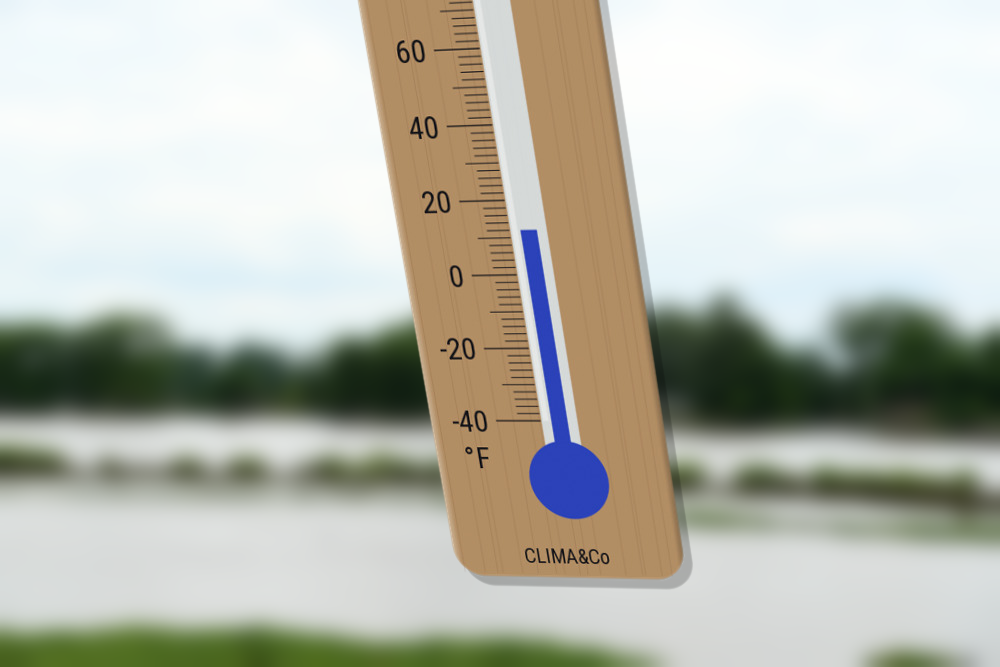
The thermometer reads 12 °F
